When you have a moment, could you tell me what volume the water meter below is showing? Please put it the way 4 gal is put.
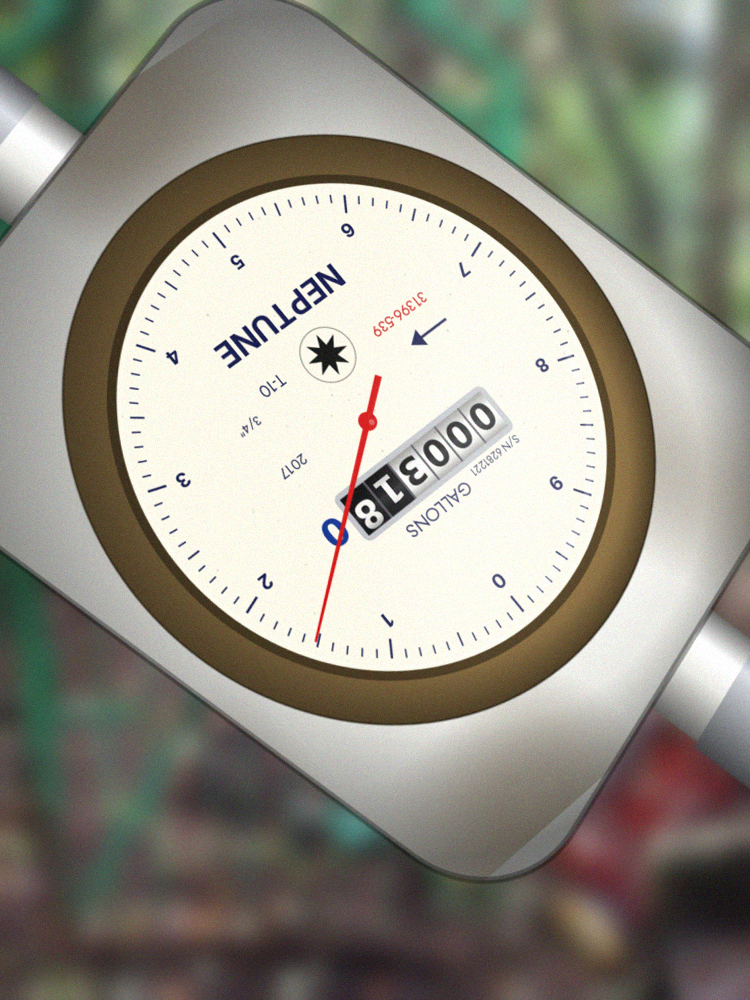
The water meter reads 3181.5 gal
